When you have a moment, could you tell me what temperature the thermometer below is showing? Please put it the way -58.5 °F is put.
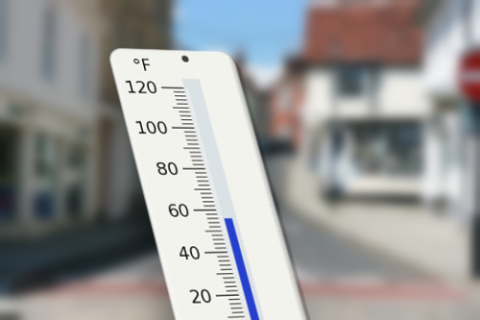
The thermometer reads 56 °F
